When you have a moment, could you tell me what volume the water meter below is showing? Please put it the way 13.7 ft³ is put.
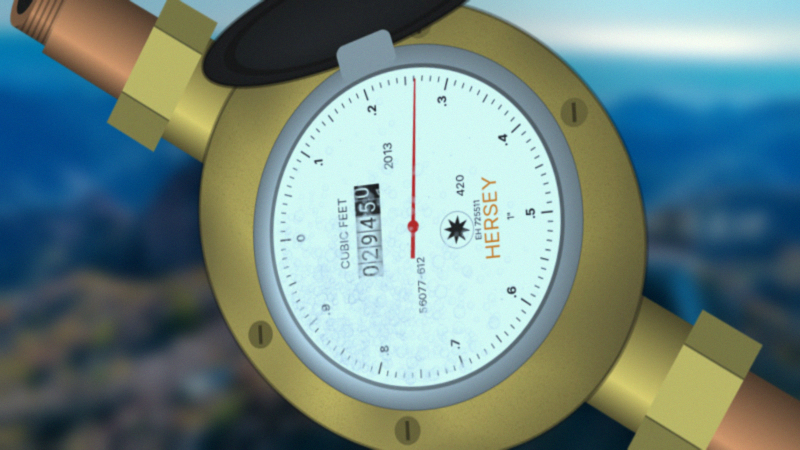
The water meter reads 29450.26 ft³
